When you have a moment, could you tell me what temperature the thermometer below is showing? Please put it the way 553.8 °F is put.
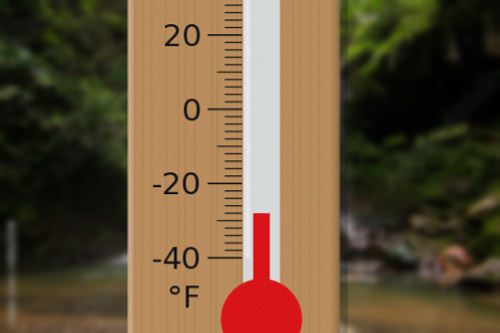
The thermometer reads -28 °F
